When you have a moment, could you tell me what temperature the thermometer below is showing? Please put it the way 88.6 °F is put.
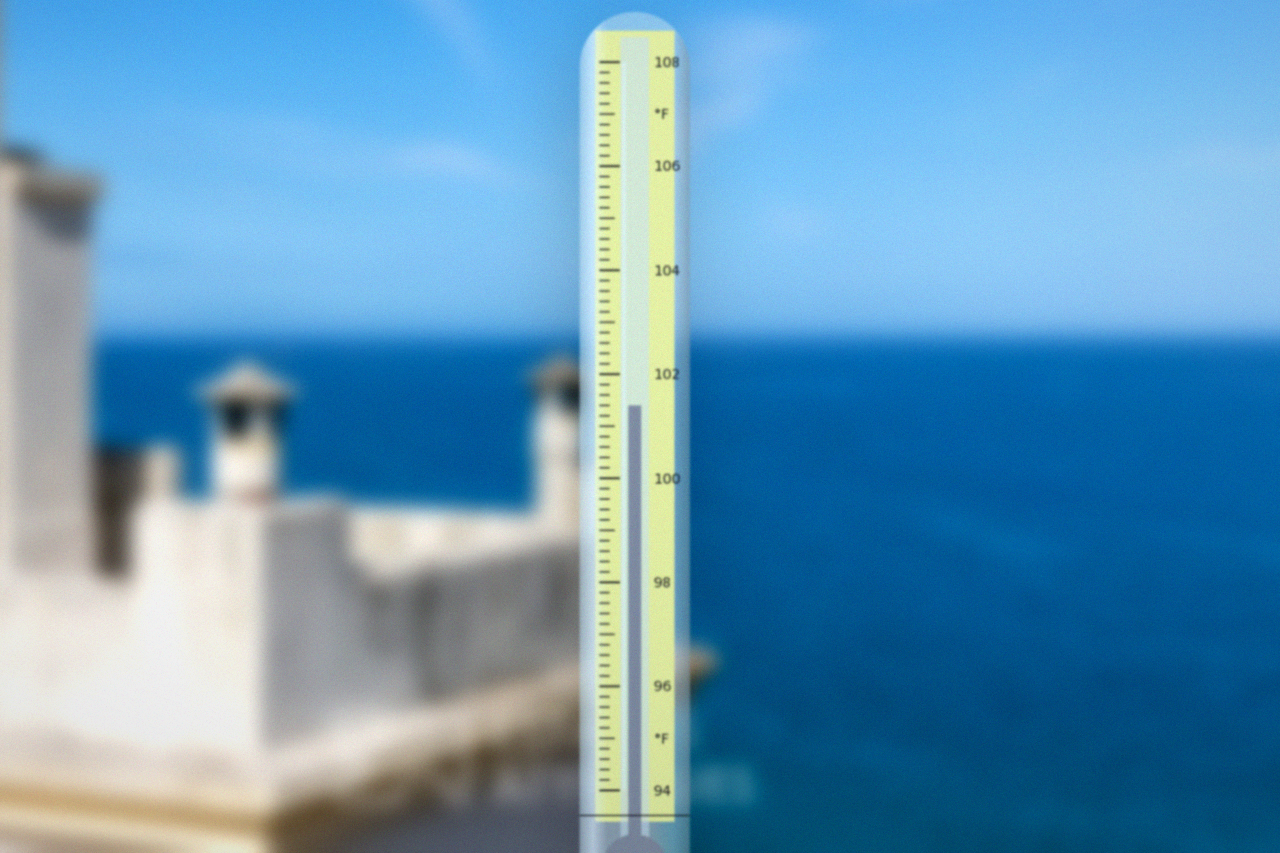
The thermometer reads 101.4 °F
